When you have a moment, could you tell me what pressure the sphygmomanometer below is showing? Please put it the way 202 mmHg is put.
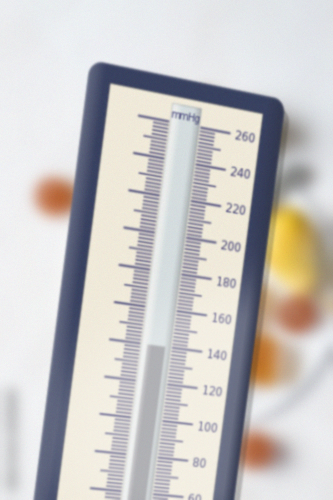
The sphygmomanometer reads 140 mmHg
